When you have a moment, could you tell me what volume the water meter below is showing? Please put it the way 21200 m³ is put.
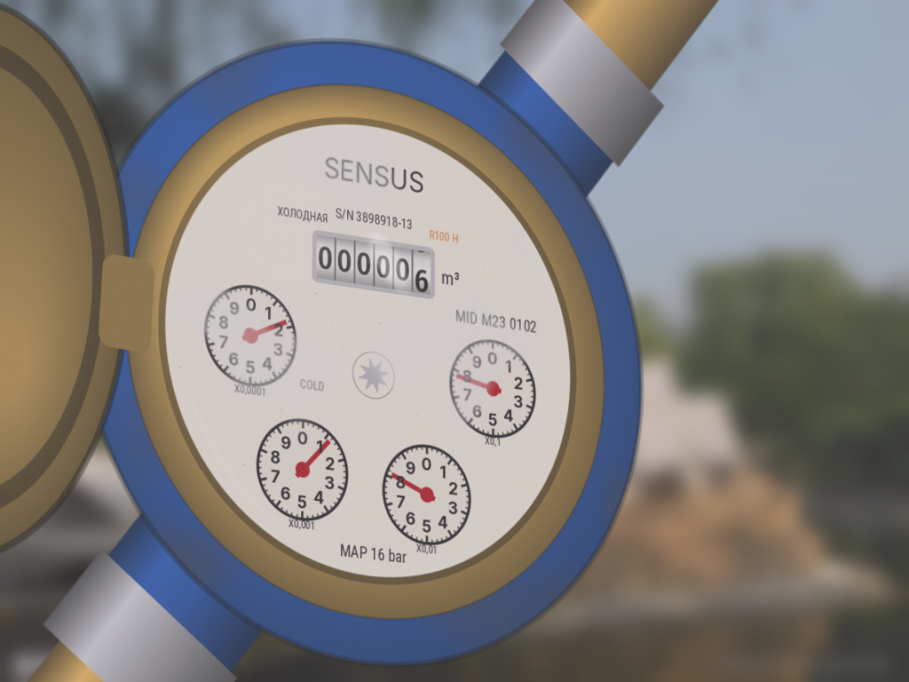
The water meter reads 5.7811 m³
